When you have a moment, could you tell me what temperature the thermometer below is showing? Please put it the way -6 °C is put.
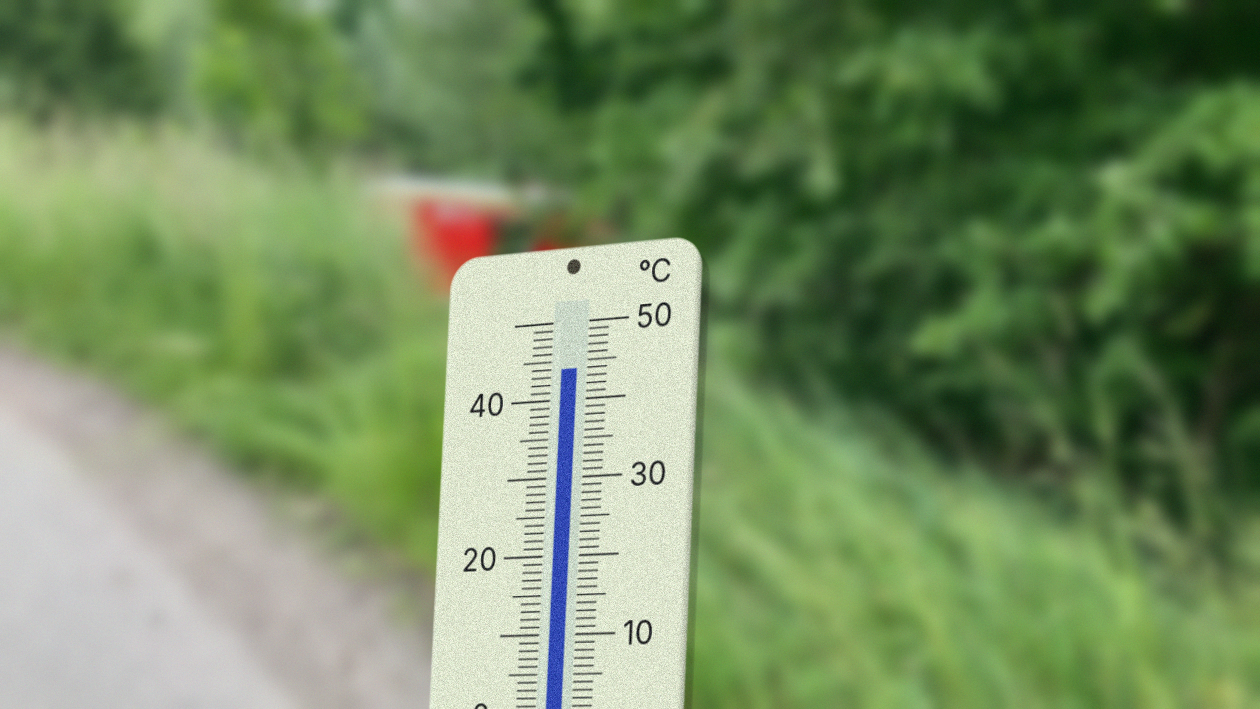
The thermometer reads 44 °C
